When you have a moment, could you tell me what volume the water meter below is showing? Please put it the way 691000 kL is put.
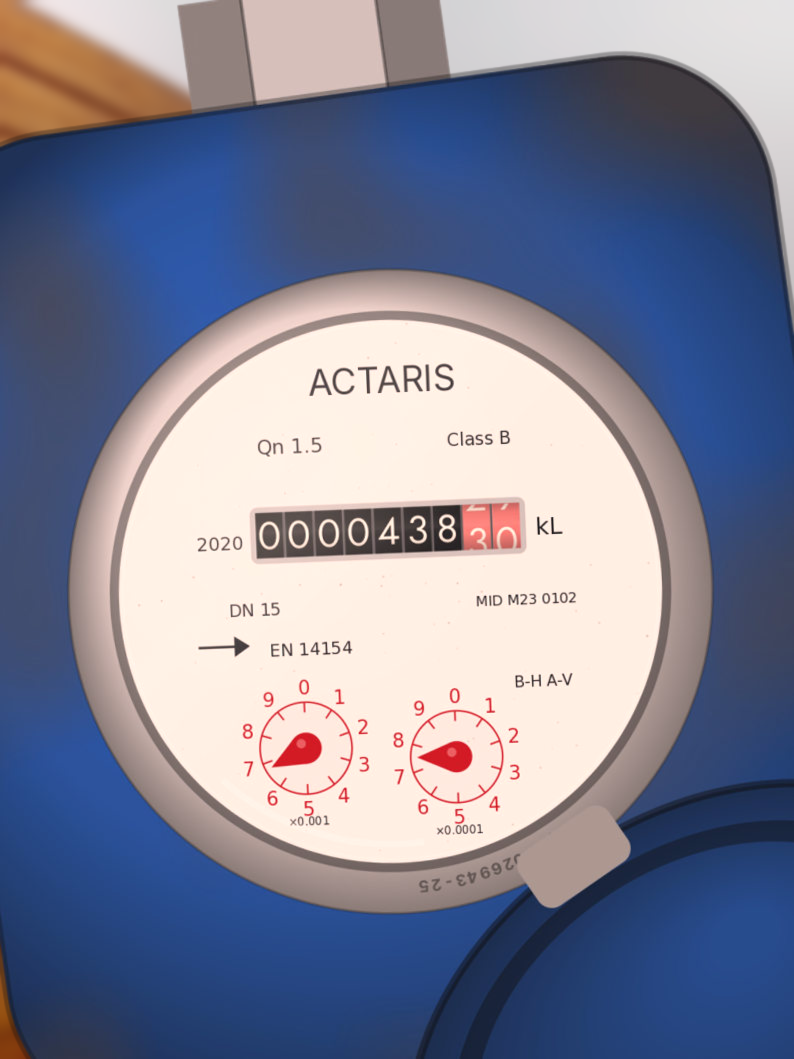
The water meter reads 438.2967 kL
